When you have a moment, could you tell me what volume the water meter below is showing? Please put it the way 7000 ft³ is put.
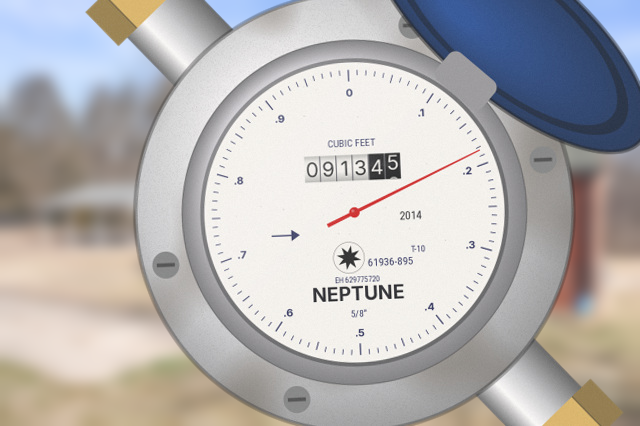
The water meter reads 91345.18 ft³
